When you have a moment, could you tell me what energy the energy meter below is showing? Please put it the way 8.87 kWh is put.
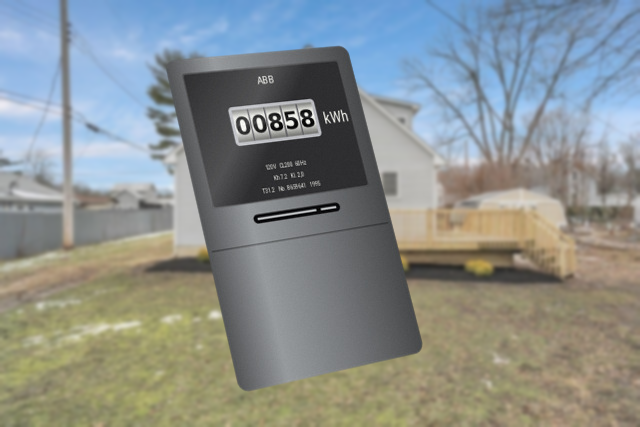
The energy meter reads 858 kWh
